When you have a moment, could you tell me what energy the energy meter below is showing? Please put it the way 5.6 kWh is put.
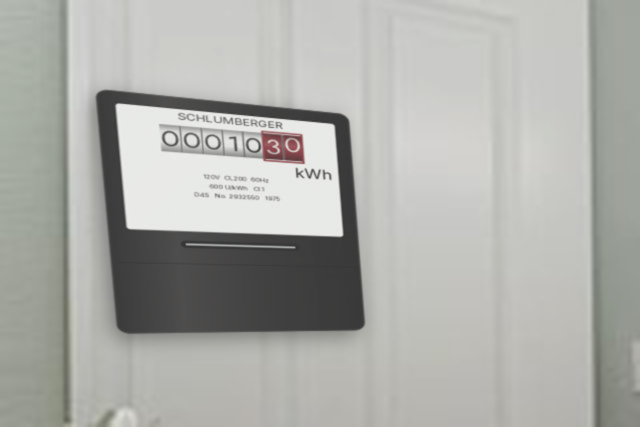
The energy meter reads 10.30 kWh
